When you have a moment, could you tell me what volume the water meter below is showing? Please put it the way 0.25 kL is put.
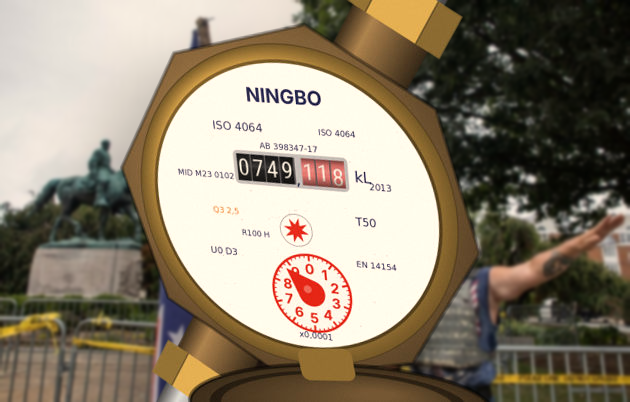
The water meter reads 749.1178 kL
